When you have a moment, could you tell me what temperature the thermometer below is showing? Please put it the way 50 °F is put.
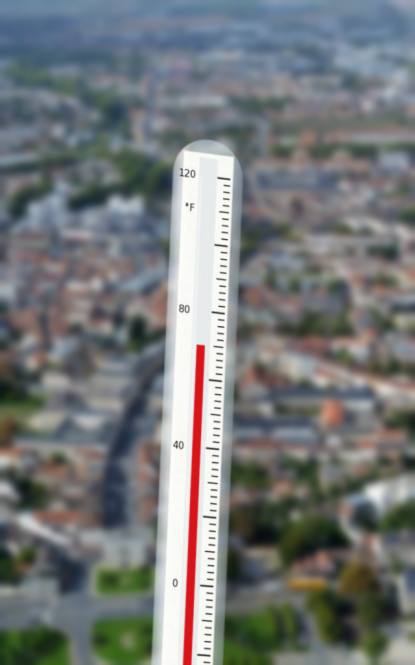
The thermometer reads 70 °F
